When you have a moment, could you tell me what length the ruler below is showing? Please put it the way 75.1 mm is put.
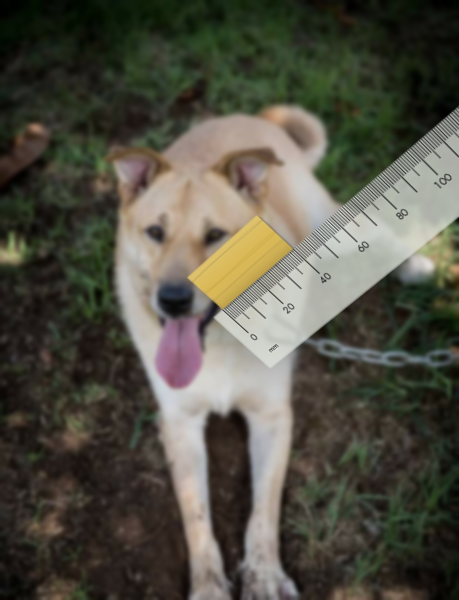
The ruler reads 40 mm
